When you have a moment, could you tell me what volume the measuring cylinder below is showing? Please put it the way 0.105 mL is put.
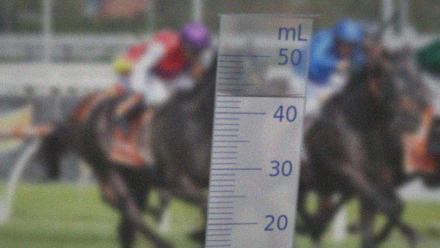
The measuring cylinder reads 43 mL
